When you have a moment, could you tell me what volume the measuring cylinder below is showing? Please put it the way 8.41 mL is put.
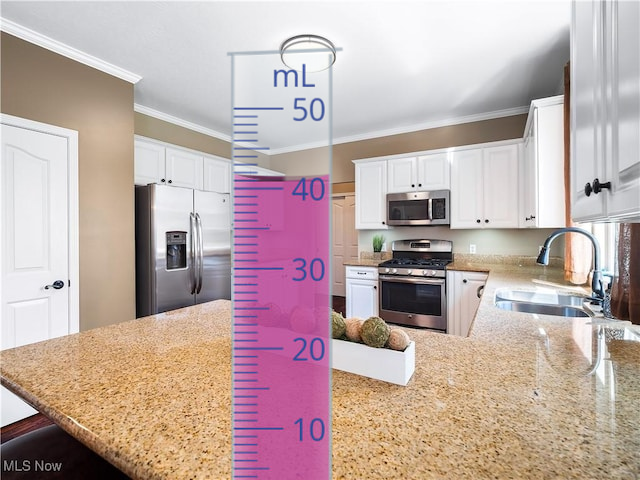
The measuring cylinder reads 41 mL
